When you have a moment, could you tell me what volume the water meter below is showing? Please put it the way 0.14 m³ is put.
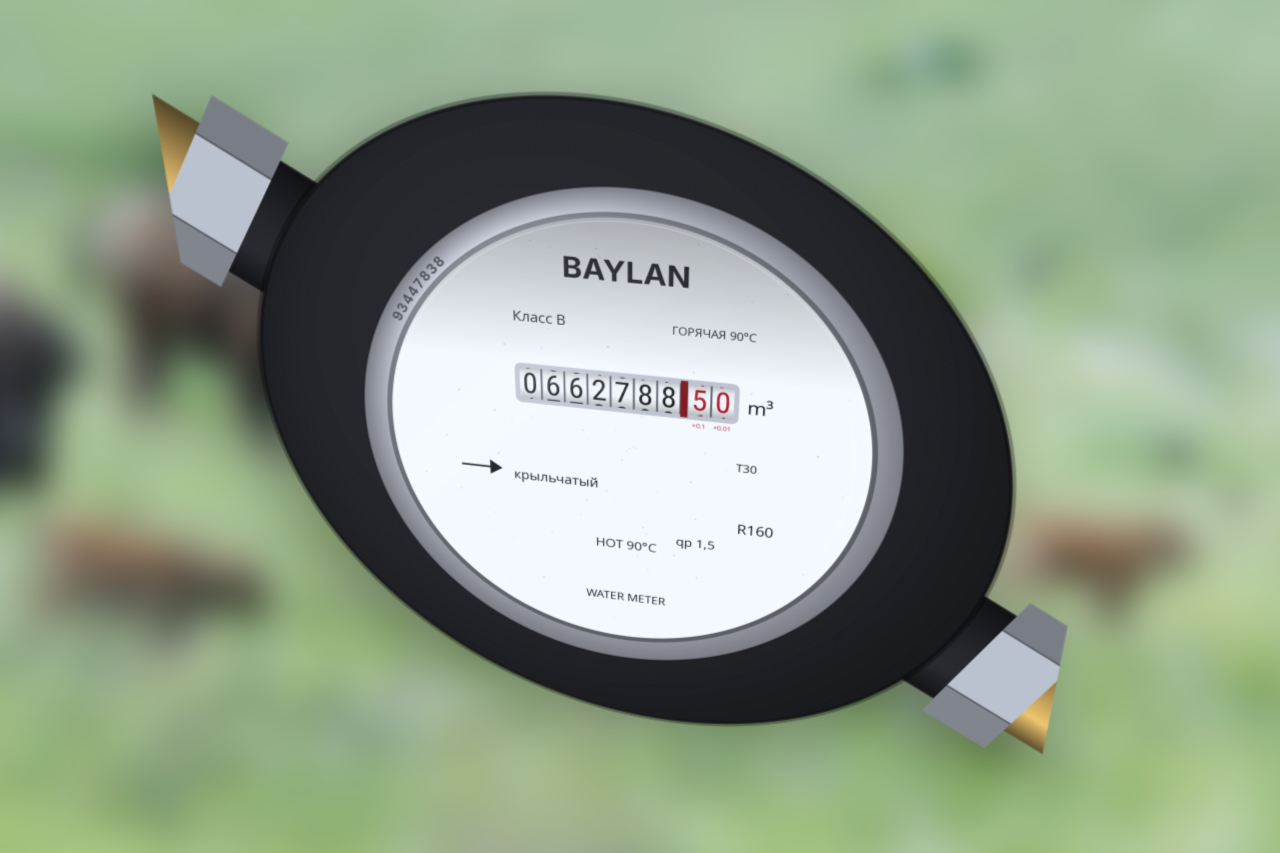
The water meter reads 662788.50 m³
